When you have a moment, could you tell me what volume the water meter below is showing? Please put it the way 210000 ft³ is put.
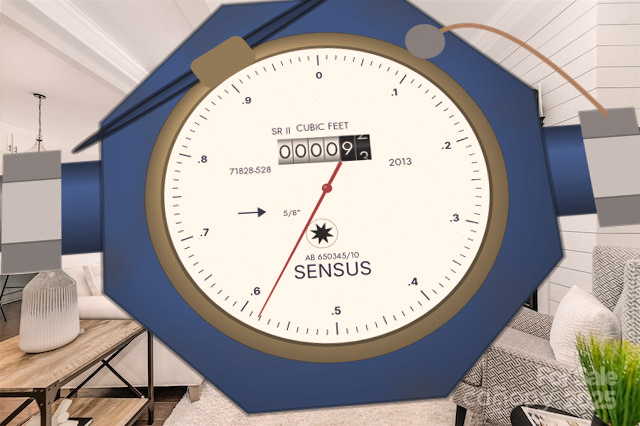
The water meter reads 92.58 ft³
